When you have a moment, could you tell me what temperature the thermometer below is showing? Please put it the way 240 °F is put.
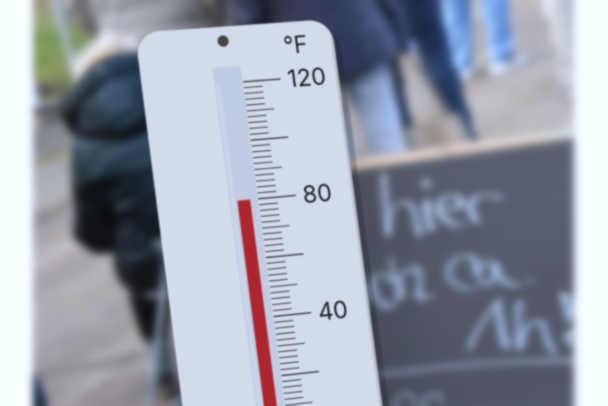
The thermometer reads 80 °F
